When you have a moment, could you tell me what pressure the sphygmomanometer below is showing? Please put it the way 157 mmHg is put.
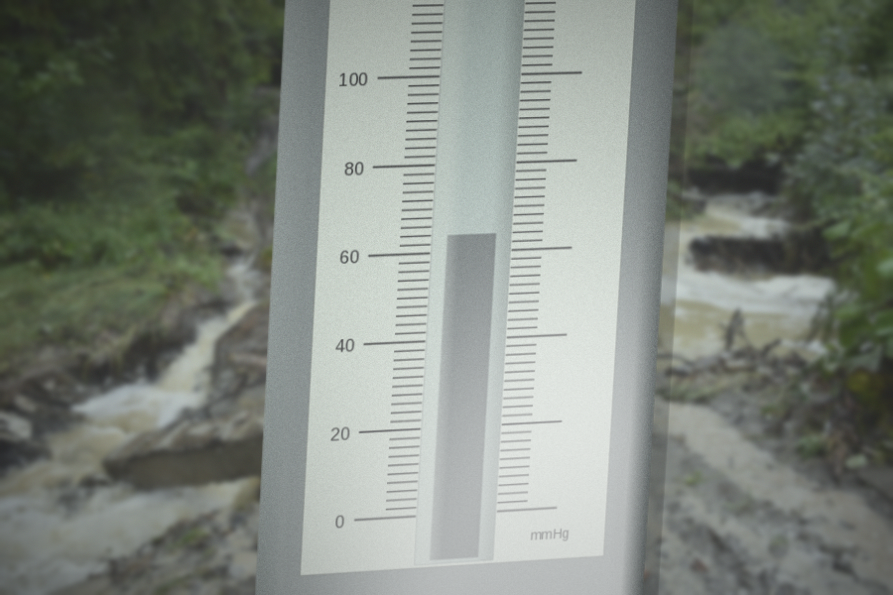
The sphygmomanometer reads 64 mmHg
